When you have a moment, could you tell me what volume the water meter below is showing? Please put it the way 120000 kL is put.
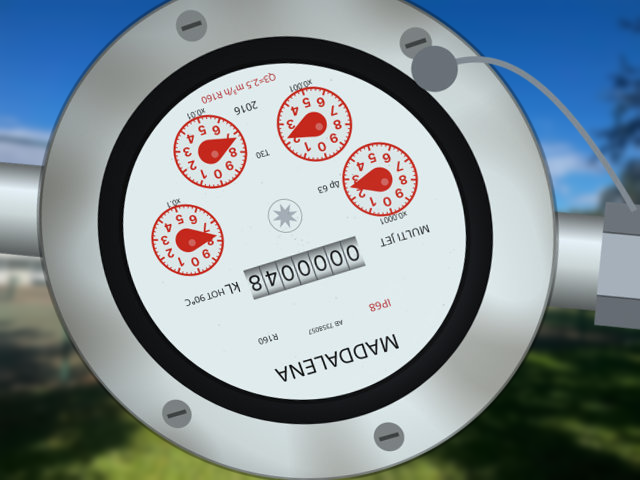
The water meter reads 48.7722 kL
